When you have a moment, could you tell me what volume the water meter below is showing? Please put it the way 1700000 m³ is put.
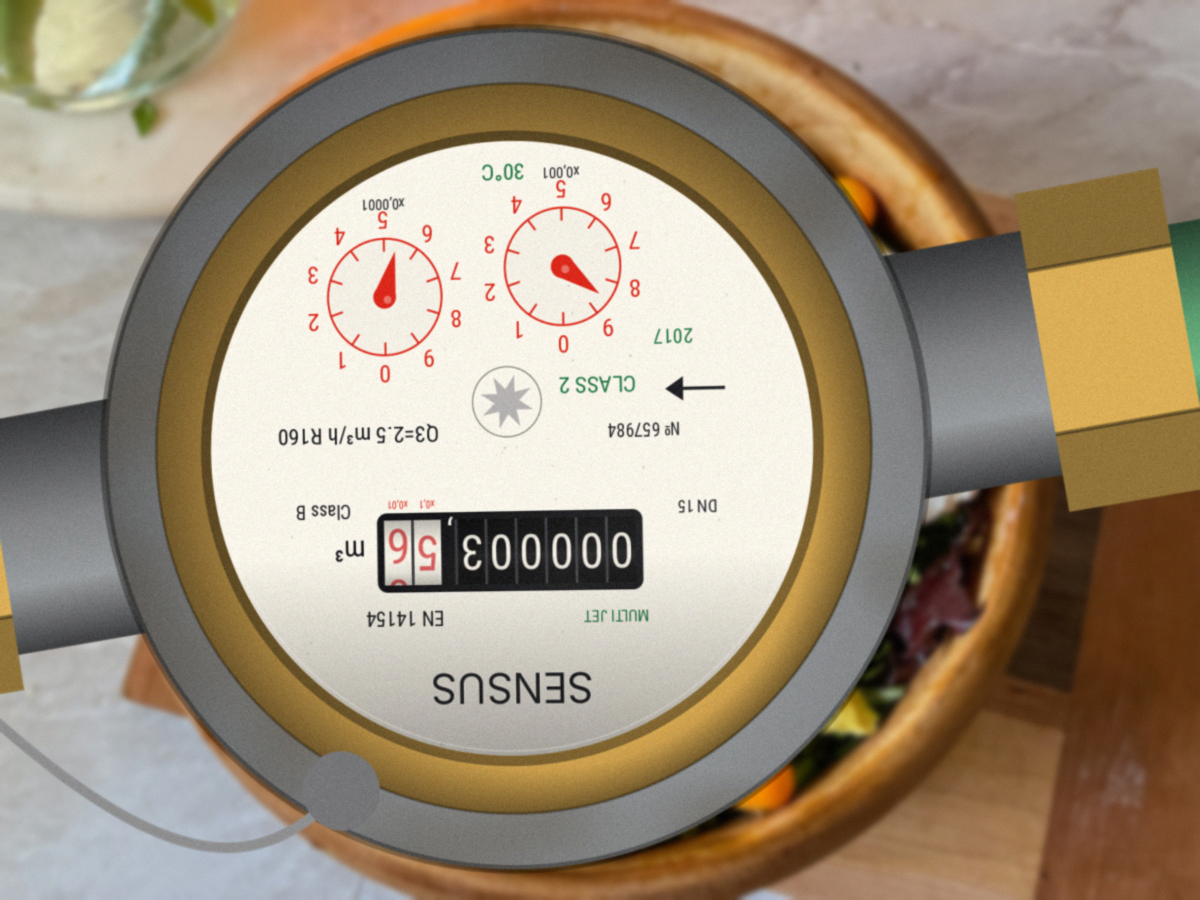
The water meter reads 3.5585 m³
